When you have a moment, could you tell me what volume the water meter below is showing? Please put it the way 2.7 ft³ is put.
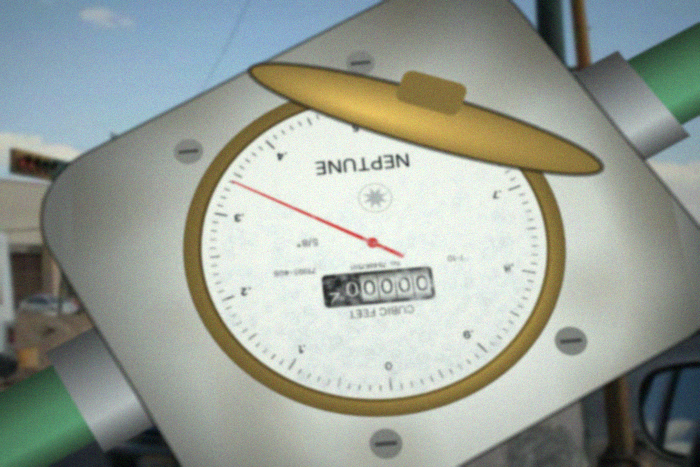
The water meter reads 2.34 ft³
